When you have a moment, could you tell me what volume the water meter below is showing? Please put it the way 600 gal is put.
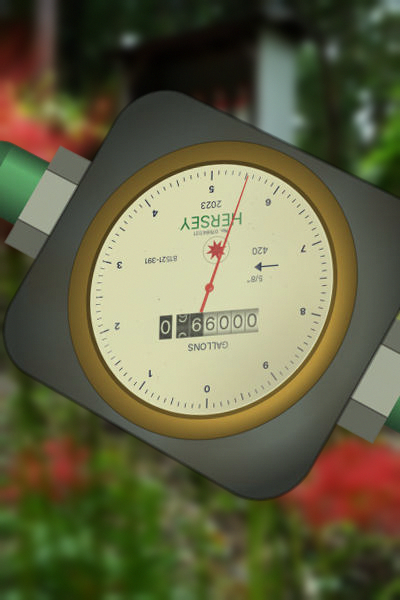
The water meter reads 9955.5 gal
